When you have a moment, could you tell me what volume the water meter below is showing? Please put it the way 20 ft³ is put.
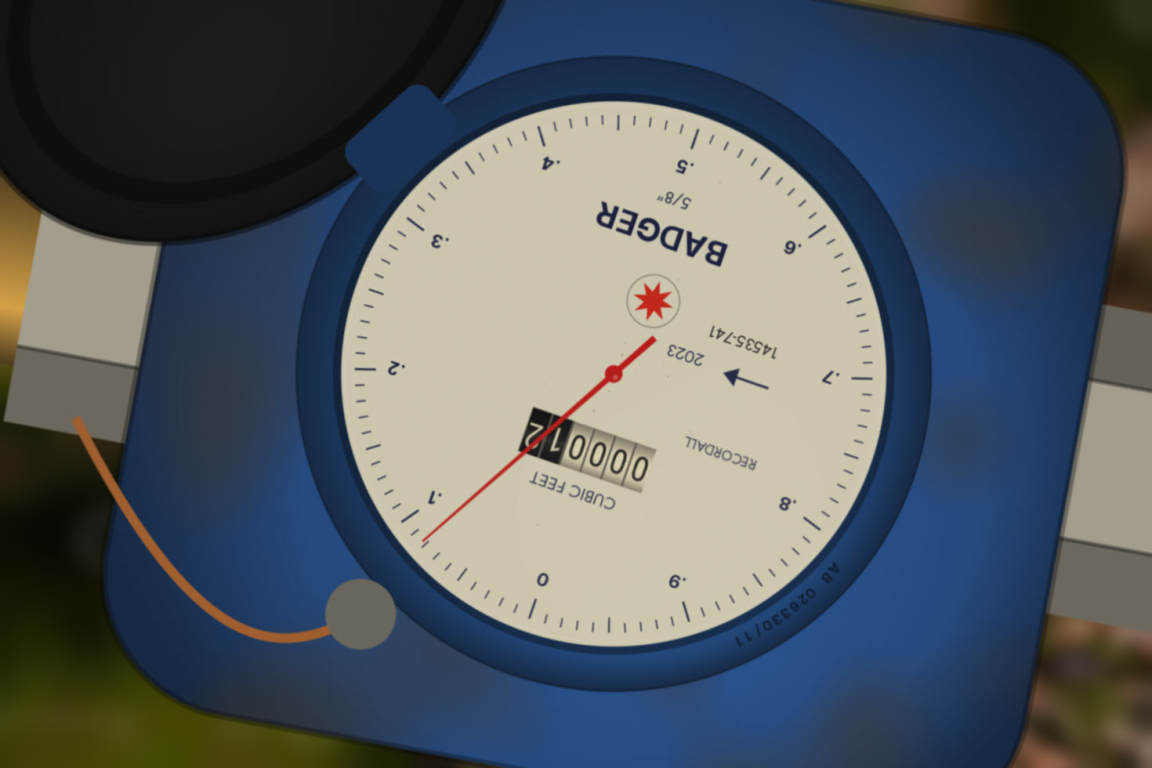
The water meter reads 12.08 ft³
